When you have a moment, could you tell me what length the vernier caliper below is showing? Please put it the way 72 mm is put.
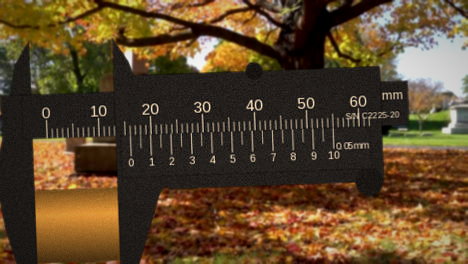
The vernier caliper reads 16.0 mm
